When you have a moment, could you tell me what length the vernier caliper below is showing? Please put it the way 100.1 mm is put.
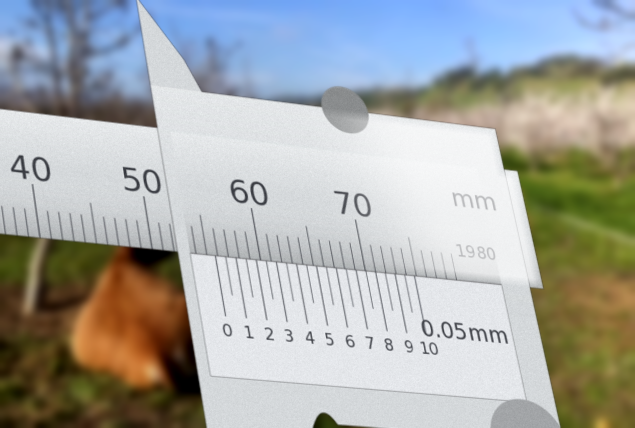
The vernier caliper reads 55.8 mm
